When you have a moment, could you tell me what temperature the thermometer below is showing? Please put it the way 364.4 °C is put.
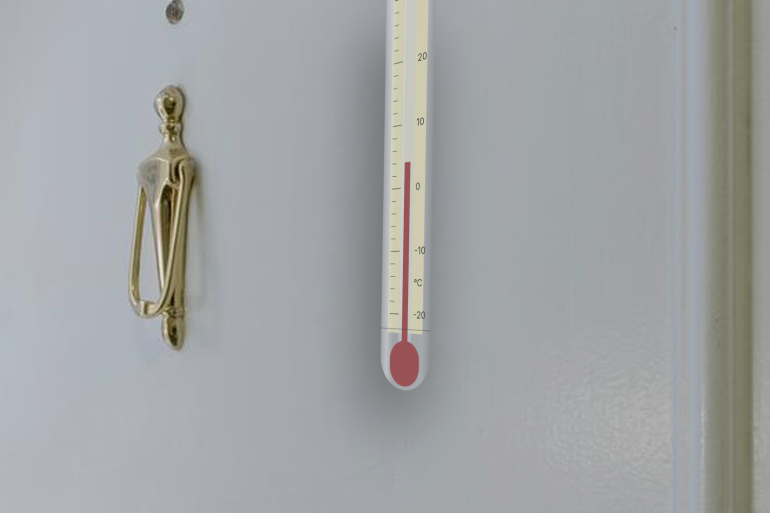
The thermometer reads 4 °C
